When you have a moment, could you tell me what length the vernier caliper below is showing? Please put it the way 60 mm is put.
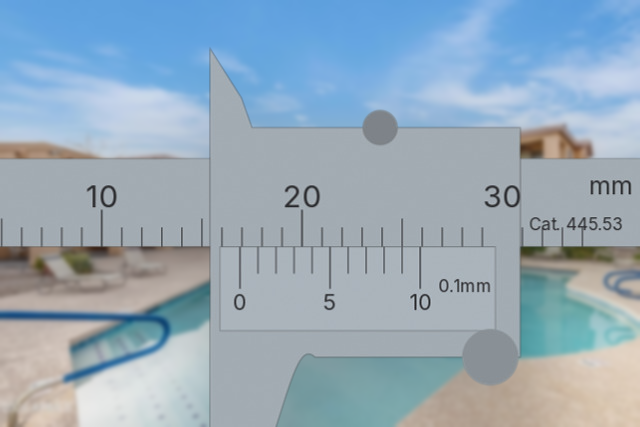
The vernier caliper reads 16.9 mm
